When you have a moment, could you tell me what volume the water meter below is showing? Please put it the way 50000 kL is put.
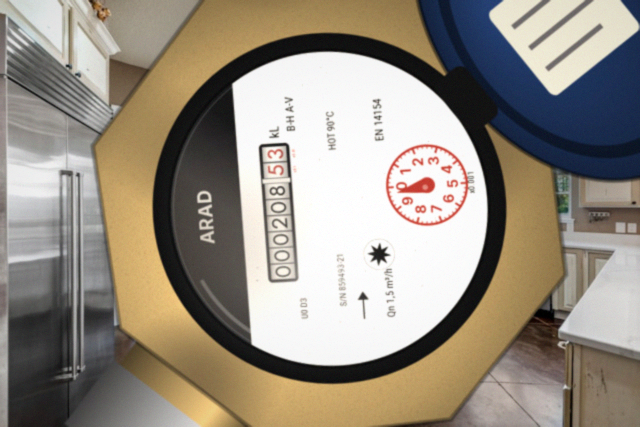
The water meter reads 208.529 kL
